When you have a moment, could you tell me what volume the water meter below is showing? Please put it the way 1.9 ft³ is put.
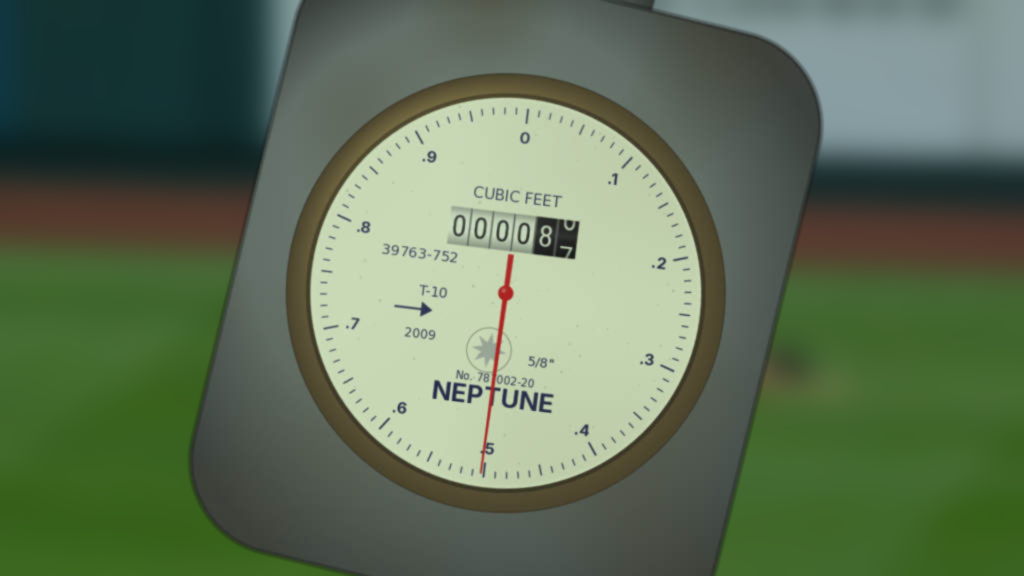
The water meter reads 86.50 ft³
